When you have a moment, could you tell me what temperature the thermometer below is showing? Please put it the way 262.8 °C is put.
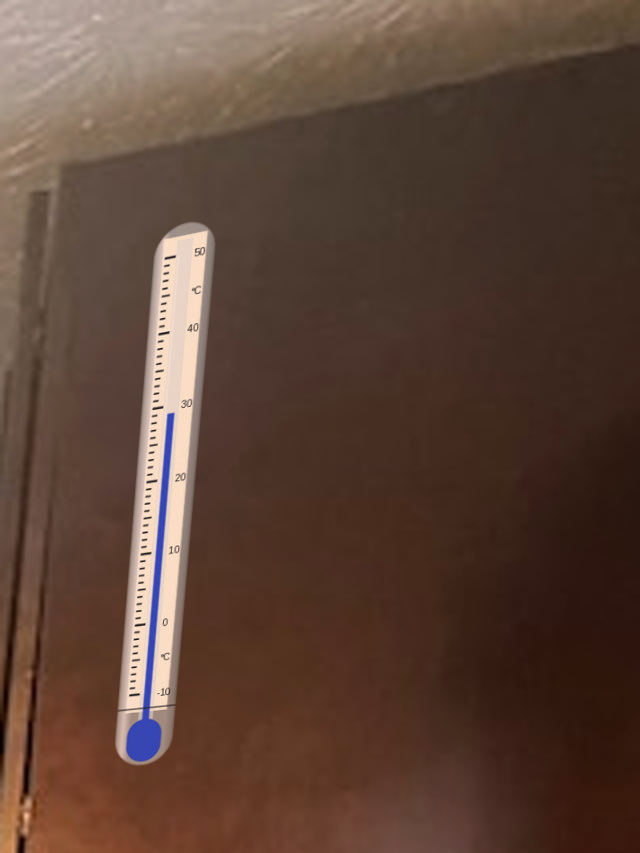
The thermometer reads 29 °C
